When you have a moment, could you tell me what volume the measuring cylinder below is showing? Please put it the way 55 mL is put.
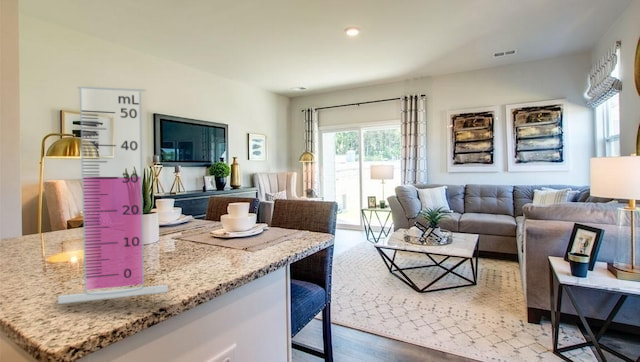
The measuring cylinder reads 30 mL
